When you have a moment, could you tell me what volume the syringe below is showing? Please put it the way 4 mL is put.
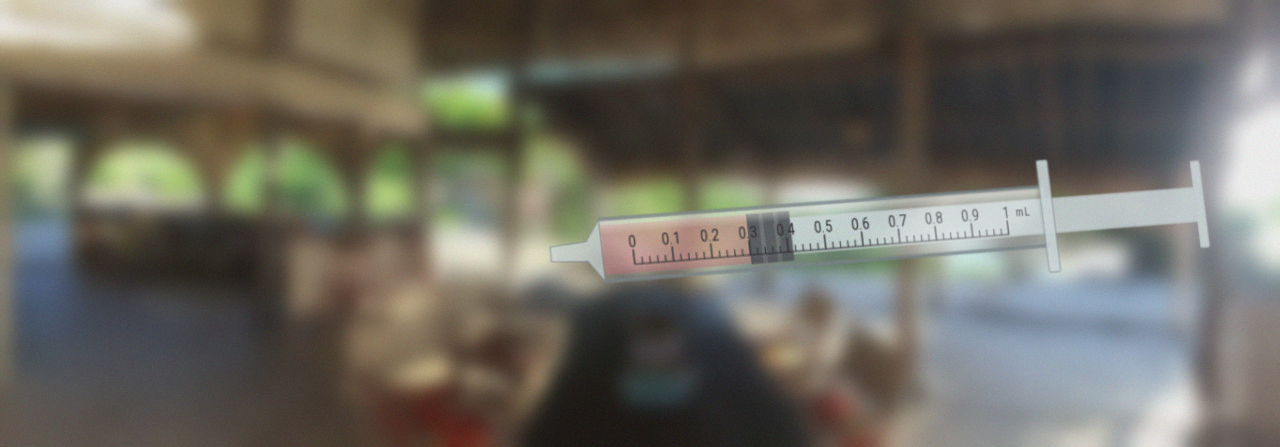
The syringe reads 0.3 mL
